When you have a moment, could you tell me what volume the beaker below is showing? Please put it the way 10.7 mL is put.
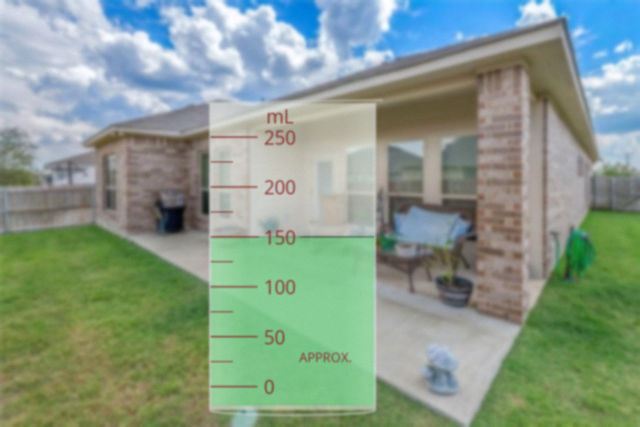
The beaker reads 150 mL
